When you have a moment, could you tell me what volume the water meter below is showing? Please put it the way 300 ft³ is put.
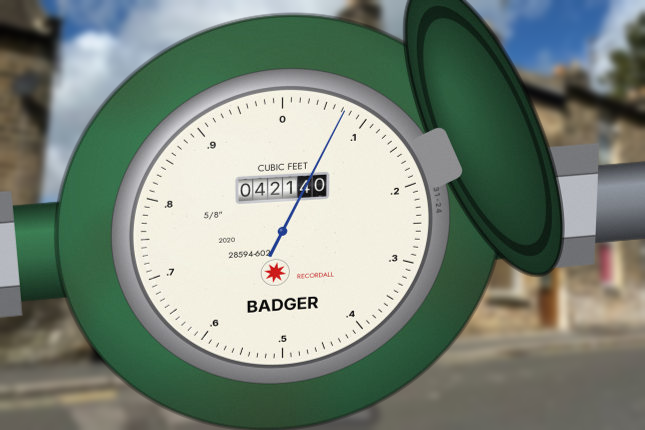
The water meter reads 42140.07 ft³
